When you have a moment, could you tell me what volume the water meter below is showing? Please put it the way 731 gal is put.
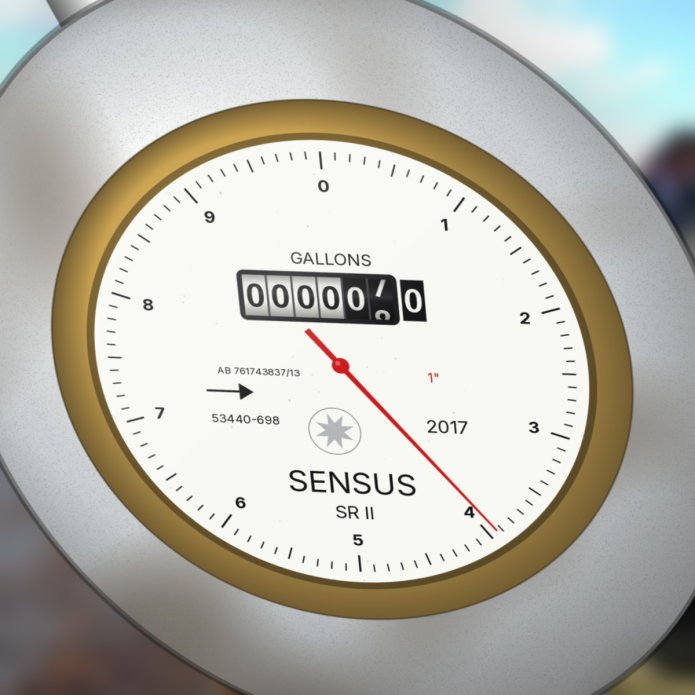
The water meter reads 73.9 gal
